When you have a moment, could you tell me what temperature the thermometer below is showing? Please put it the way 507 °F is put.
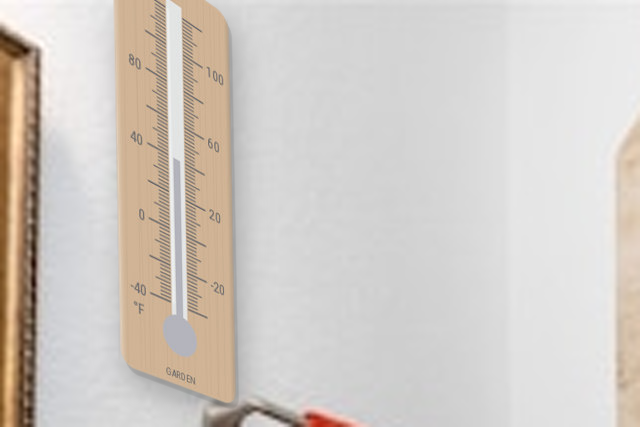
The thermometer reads 40 °F
